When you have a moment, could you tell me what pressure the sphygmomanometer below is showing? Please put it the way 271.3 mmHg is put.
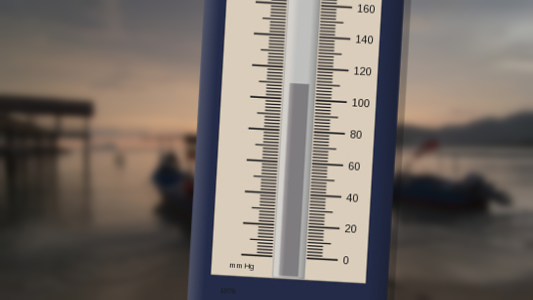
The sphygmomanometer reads 110 mmHg
